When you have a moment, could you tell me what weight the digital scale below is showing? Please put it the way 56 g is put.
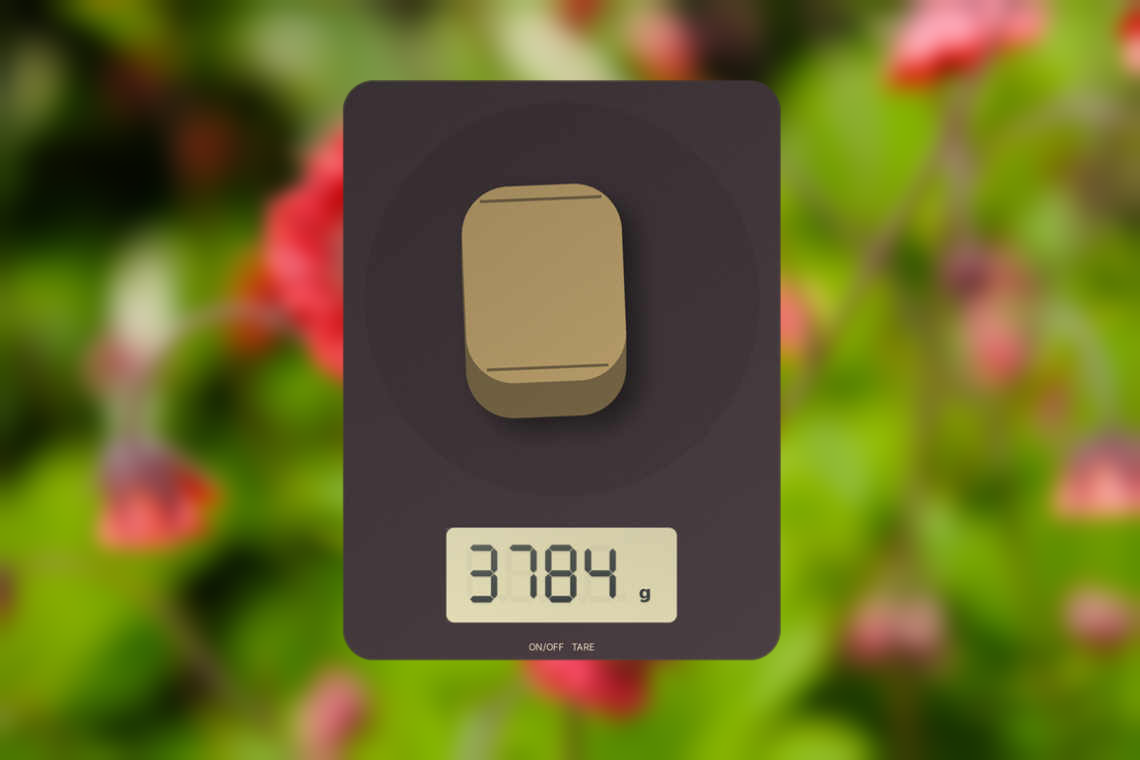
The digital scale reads 3784 g
